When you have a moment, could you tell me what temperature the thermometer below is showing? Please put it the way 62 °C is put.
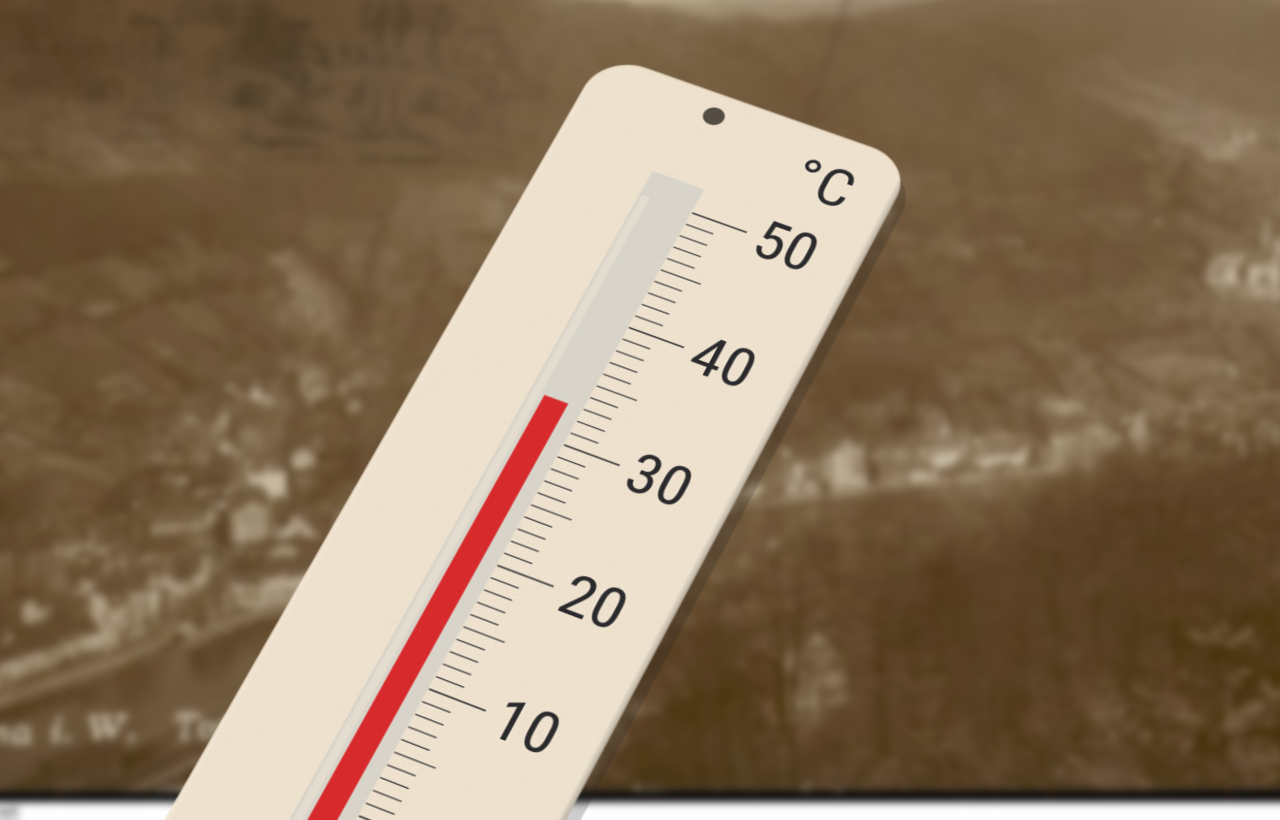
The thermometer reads 33 °C
